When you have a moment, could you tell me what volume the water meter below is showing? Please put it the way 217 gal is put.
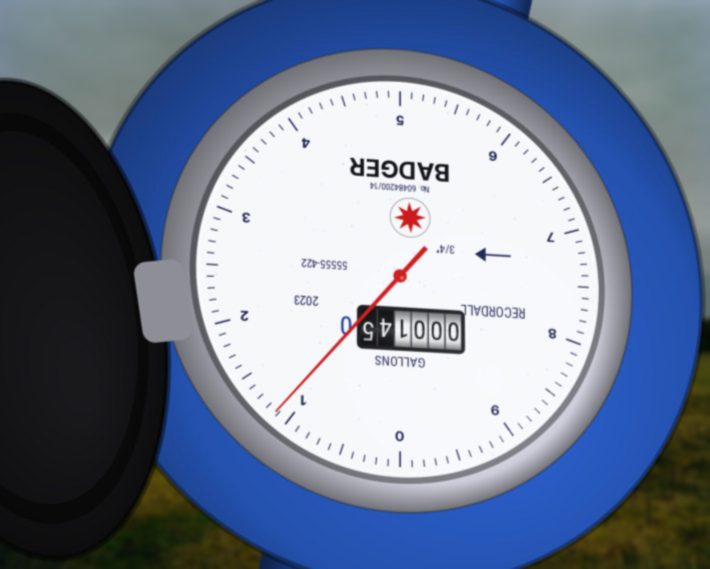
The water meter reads 1451.1 gal
